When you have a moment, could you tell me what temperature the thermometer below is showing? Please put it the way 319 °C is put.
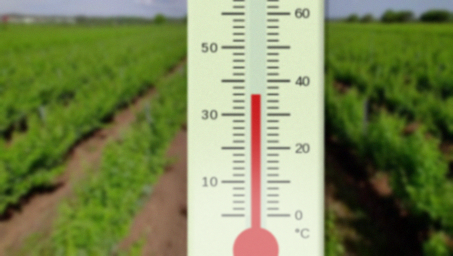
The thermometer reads 36 °C
